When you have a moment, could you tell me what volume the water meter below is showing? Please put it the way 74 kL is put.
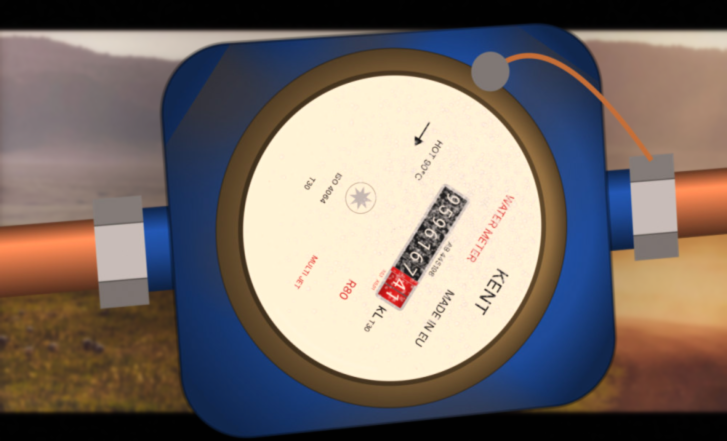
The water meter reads 9596167.41 kL
